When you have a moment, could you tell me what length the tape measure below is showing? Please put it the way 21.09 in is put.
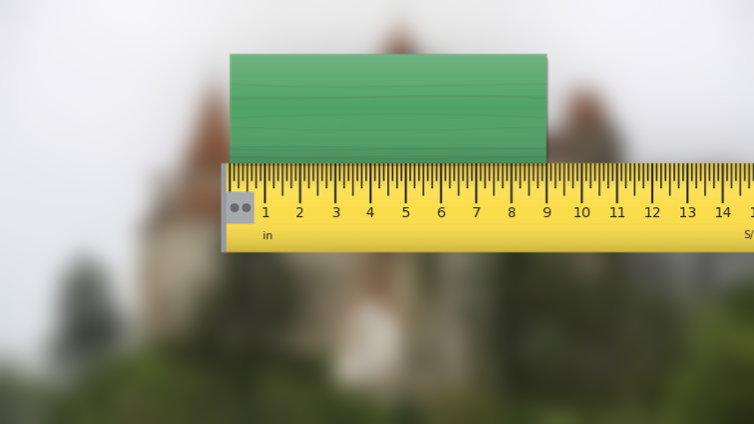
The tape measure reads 9 in
